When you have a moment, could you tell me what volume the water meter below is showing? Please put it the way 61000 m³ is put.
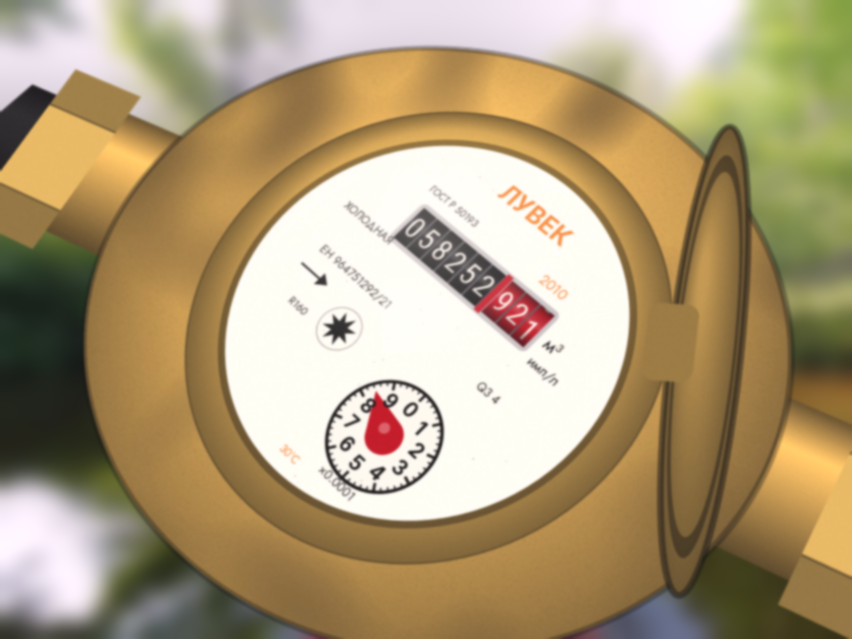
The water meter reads 58252.9208 m³
